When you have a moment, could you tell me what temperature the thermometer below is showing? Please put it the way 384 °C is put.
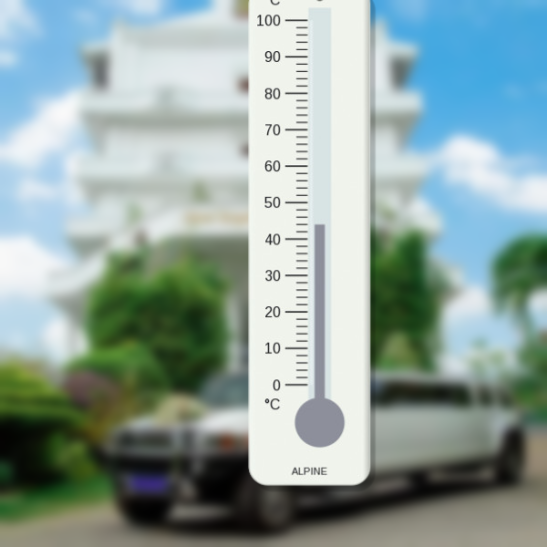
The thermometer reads 44 °C
